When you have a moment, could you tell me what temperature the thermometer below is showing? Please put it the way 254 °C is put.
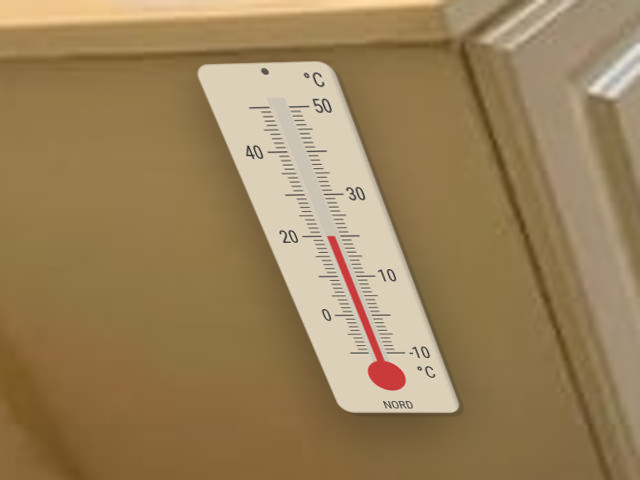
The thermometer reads 20 °C
